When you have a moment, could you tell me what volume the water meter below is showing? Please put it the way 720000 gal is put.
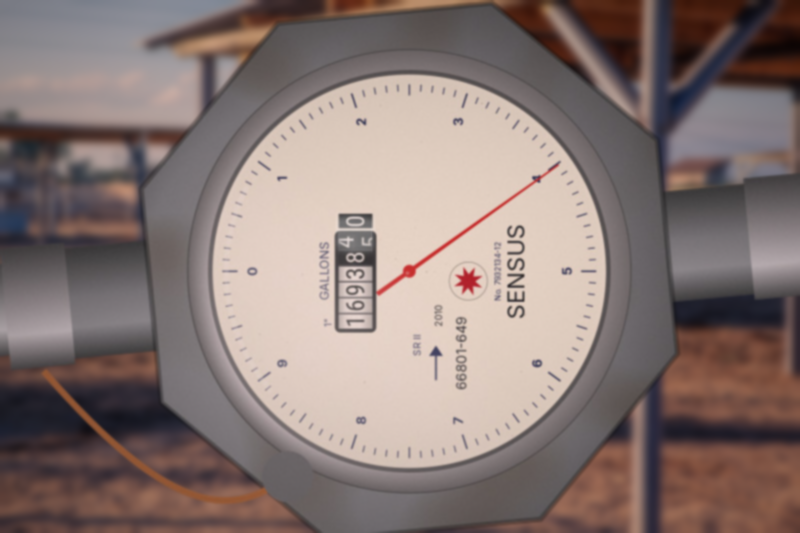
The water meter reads 1693844.0 gal
